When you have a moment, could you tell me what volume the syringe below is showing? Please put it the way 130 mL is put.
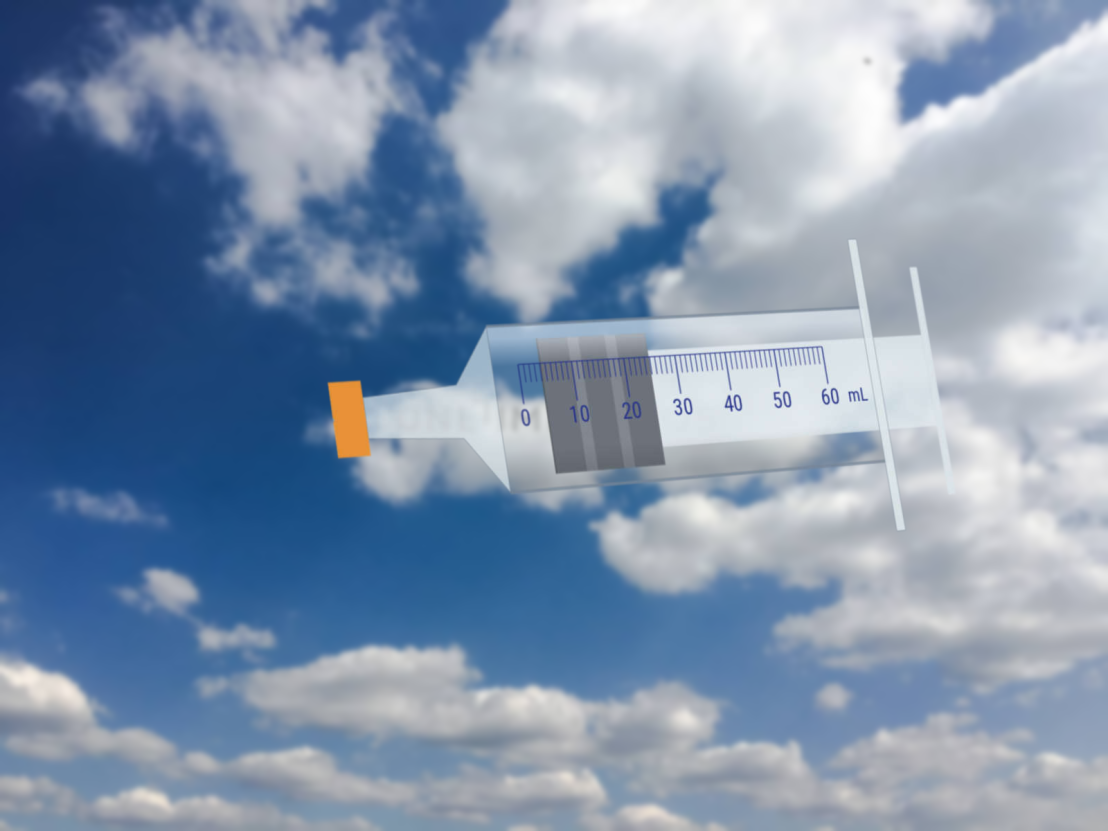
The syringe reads 4 mL
